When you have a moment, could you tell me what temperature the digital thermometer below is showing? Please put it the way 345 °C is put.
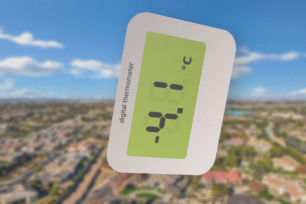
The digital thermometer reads -4.1 °C
